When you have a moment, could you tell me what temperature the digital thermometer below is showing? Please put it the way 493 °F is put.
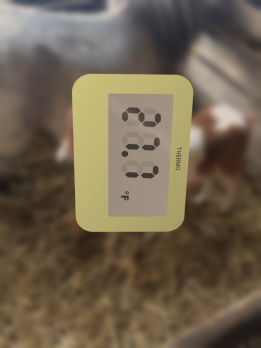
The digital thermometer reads 27.7 °F
